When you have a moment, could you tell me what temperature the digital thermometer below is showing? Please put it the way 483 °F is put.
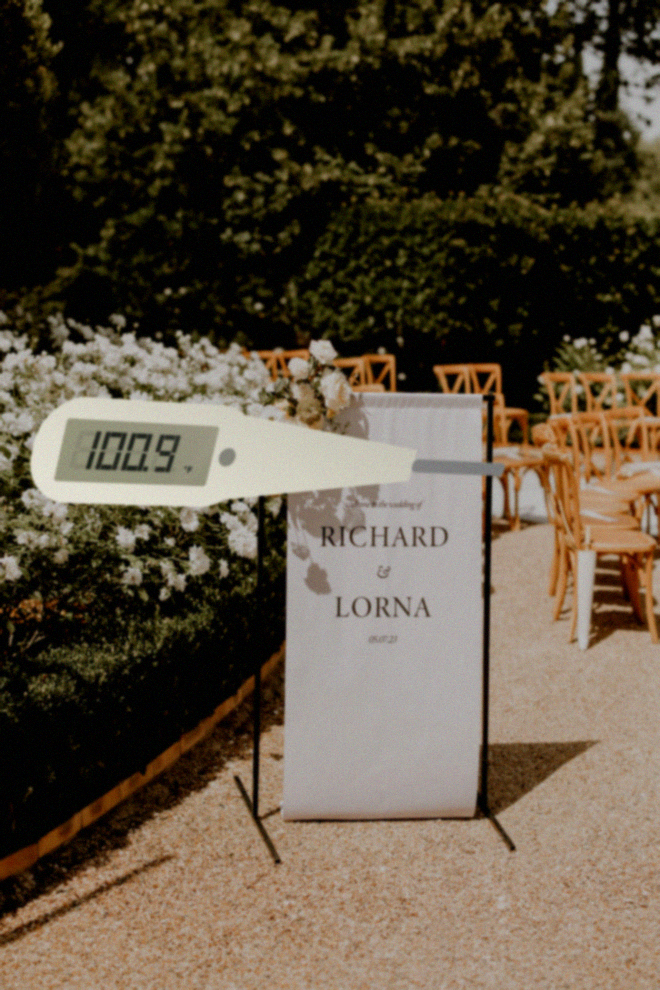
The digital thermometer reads 100.9 °F
